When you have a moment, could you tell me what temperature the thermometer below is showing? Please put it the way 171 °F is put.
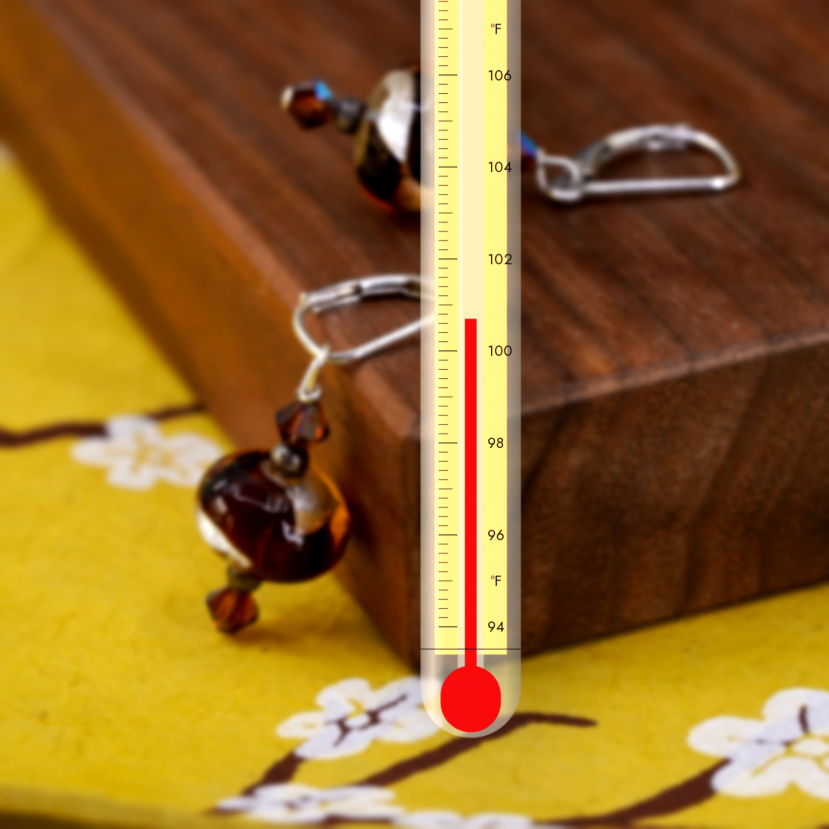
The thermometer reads 100.7 °F
